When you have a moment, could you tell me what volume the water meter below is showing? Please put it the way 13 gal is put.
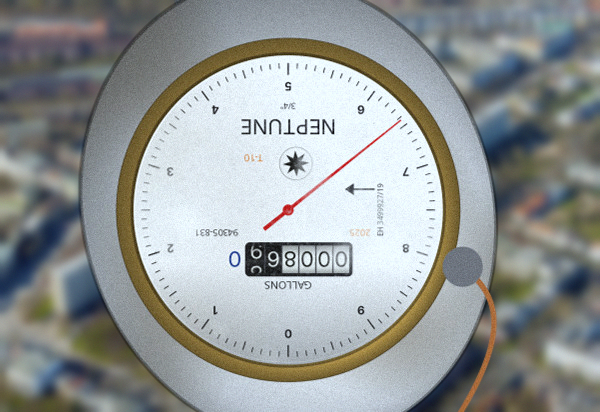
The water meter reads 8686.4 gal
